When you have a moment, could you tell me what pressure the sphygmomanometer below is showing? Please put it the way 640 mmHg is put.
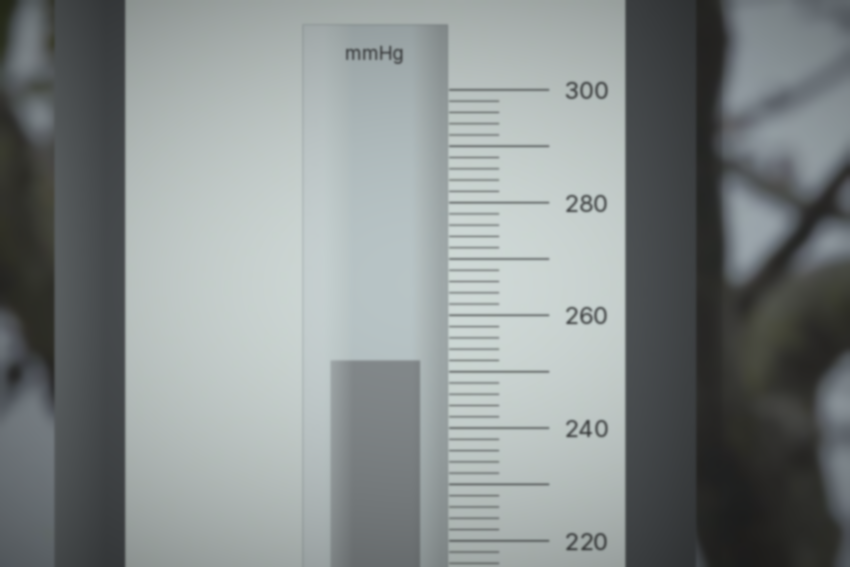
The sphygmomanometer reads 252 mmHg
